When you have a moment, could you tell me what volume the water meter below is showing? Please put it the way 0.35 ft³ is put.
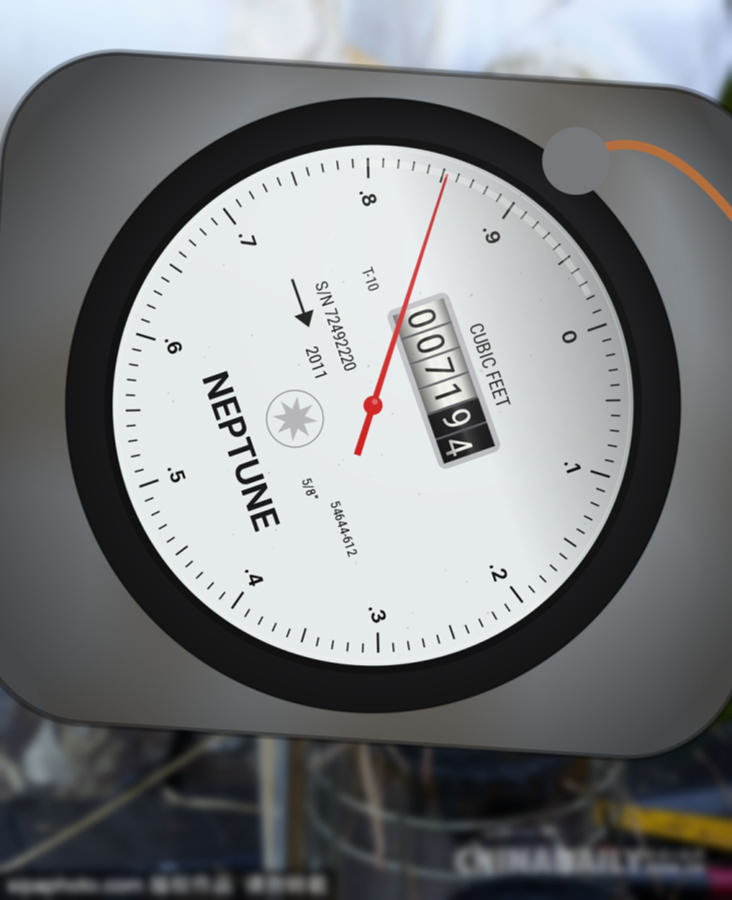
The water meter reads 7193.85 ft³
